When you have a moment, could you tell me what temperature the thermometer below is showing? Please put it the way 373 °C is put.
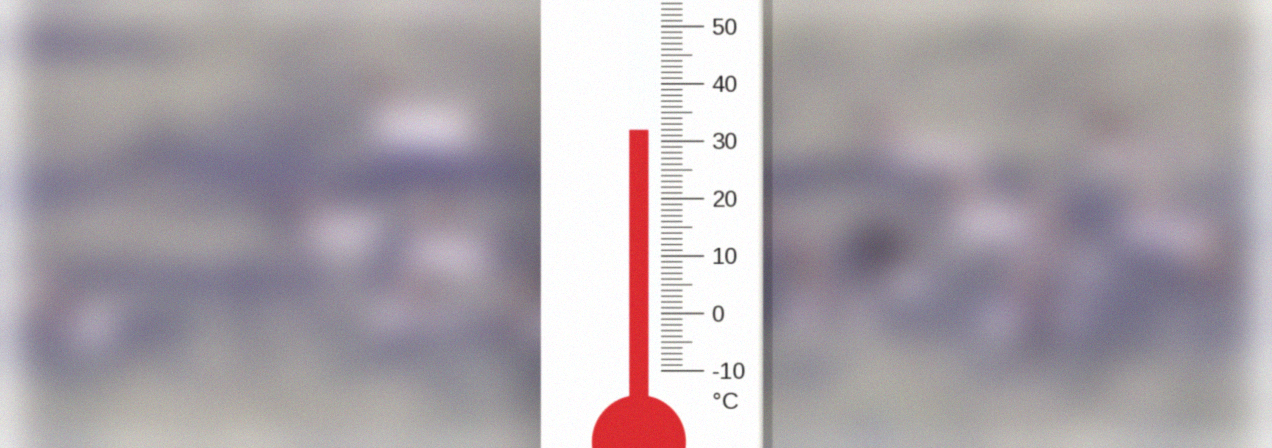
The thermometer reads 32 °C
